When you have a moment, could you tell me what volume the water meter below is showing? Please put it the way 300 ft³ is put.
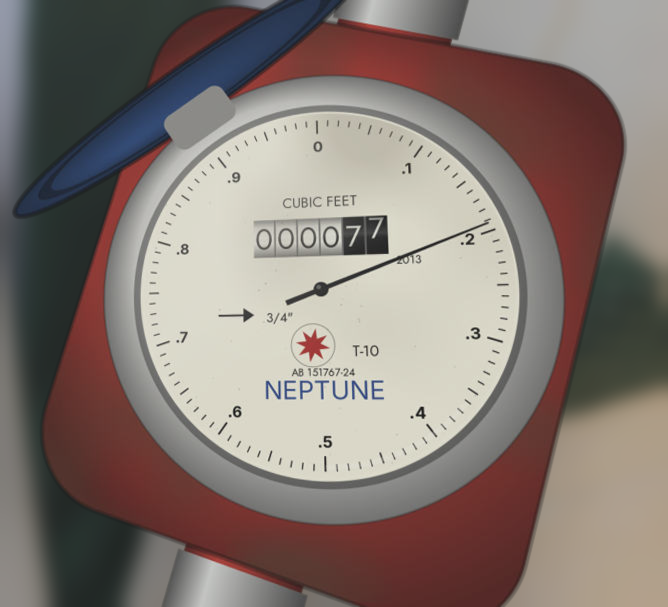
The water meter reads 77.19 ft³
